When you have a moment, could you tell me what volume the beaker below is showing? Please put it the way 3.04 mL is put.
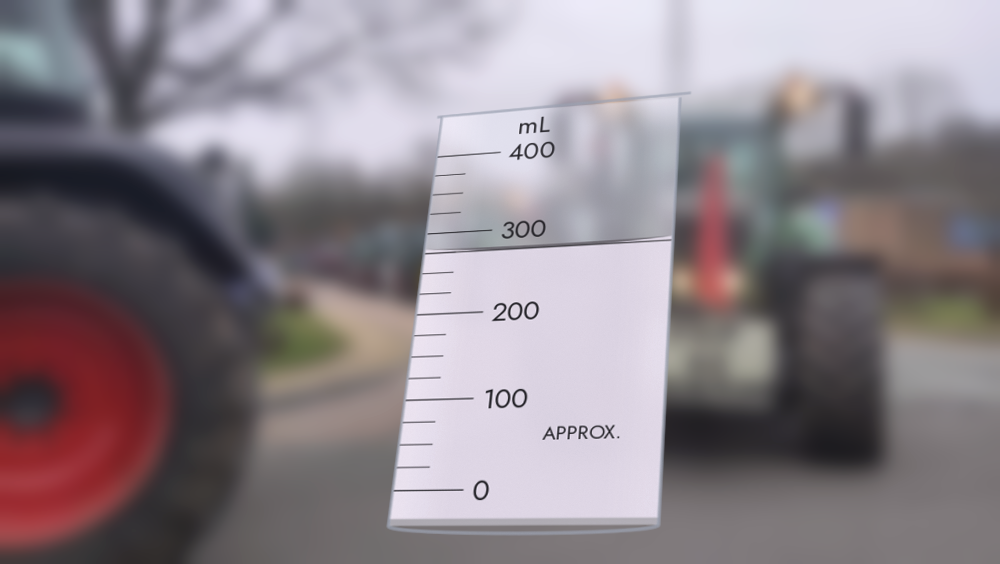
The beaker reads 275 mL
